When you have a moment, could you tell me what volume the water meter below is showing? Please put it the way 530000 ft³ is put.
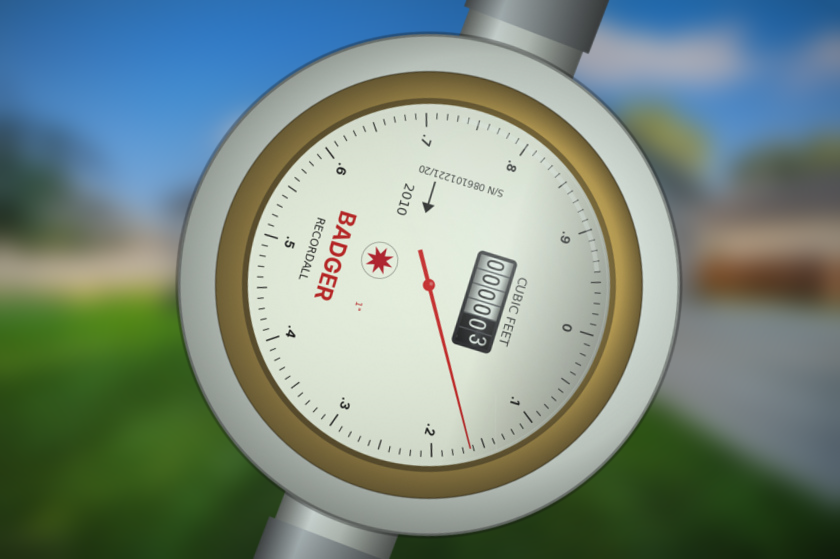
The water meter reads 3.16 ft³
